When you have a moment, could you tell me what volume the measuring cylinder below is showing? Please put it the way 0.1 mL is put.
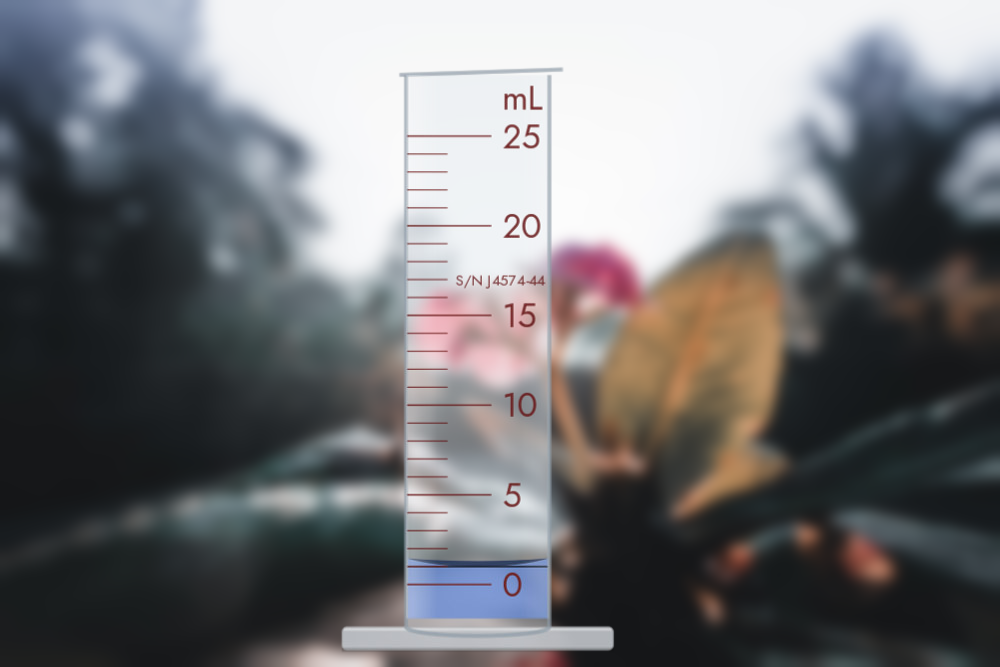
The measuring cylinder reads 1 mL
